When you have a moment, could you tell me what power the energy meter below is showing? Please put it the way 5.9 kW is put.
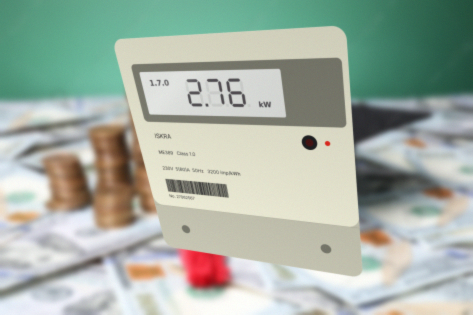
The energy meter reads 2.76 kW
